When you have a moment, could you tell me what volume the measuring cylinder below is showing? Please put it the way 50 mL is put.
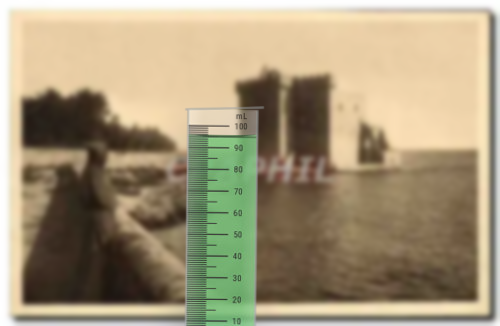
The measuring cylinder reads 95 mL
